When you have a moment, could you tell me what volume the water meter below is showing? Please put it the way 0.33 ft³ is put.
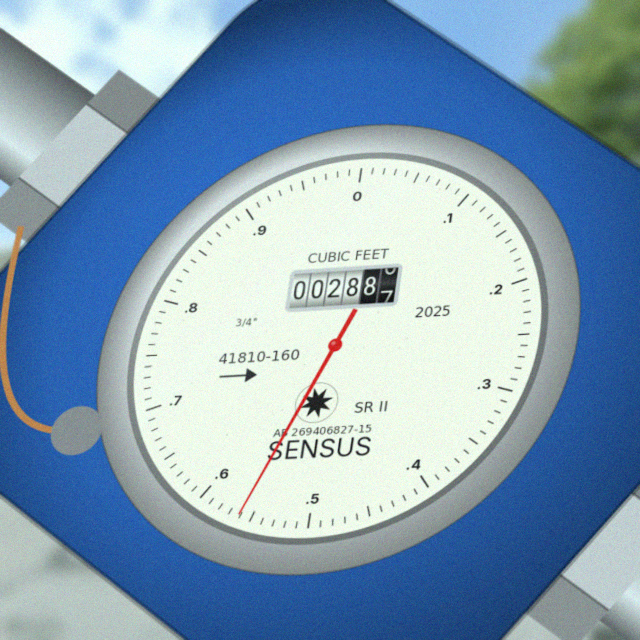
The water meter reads 2886.56 ft³
